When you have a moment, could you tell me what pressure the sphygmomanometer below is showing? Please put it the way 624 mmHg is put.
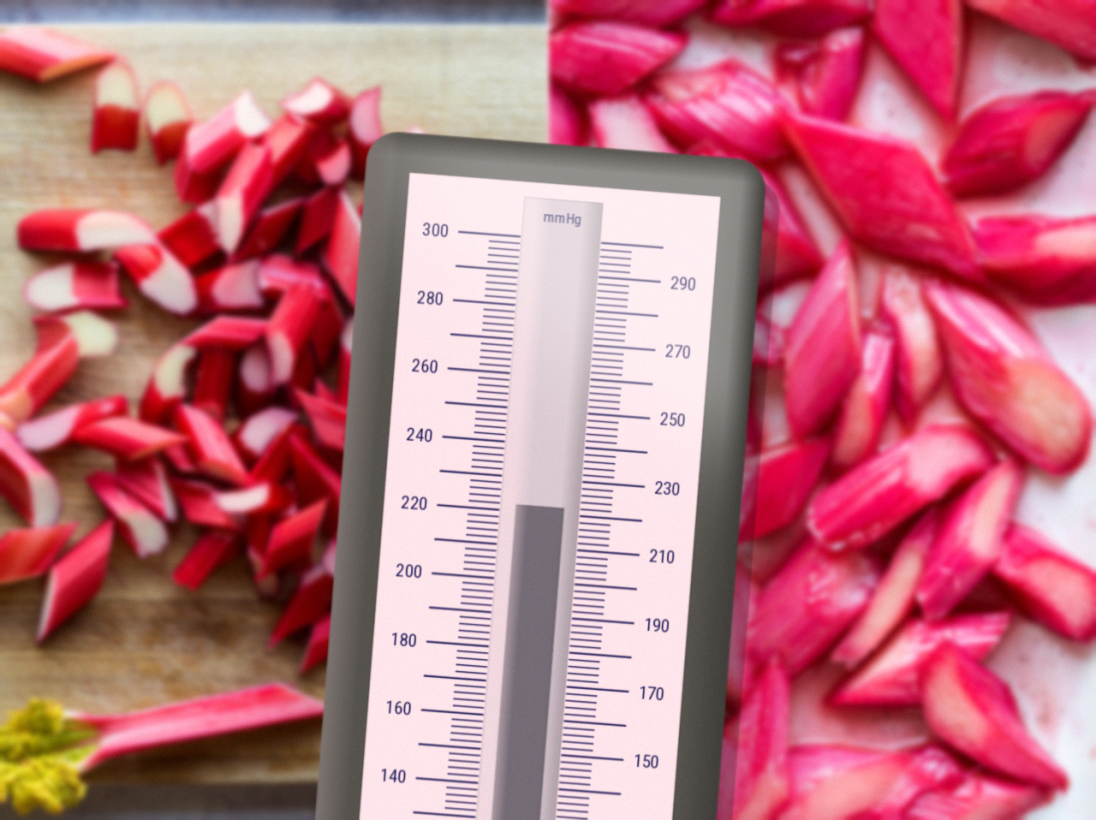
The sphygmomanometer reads 222 mmHg
